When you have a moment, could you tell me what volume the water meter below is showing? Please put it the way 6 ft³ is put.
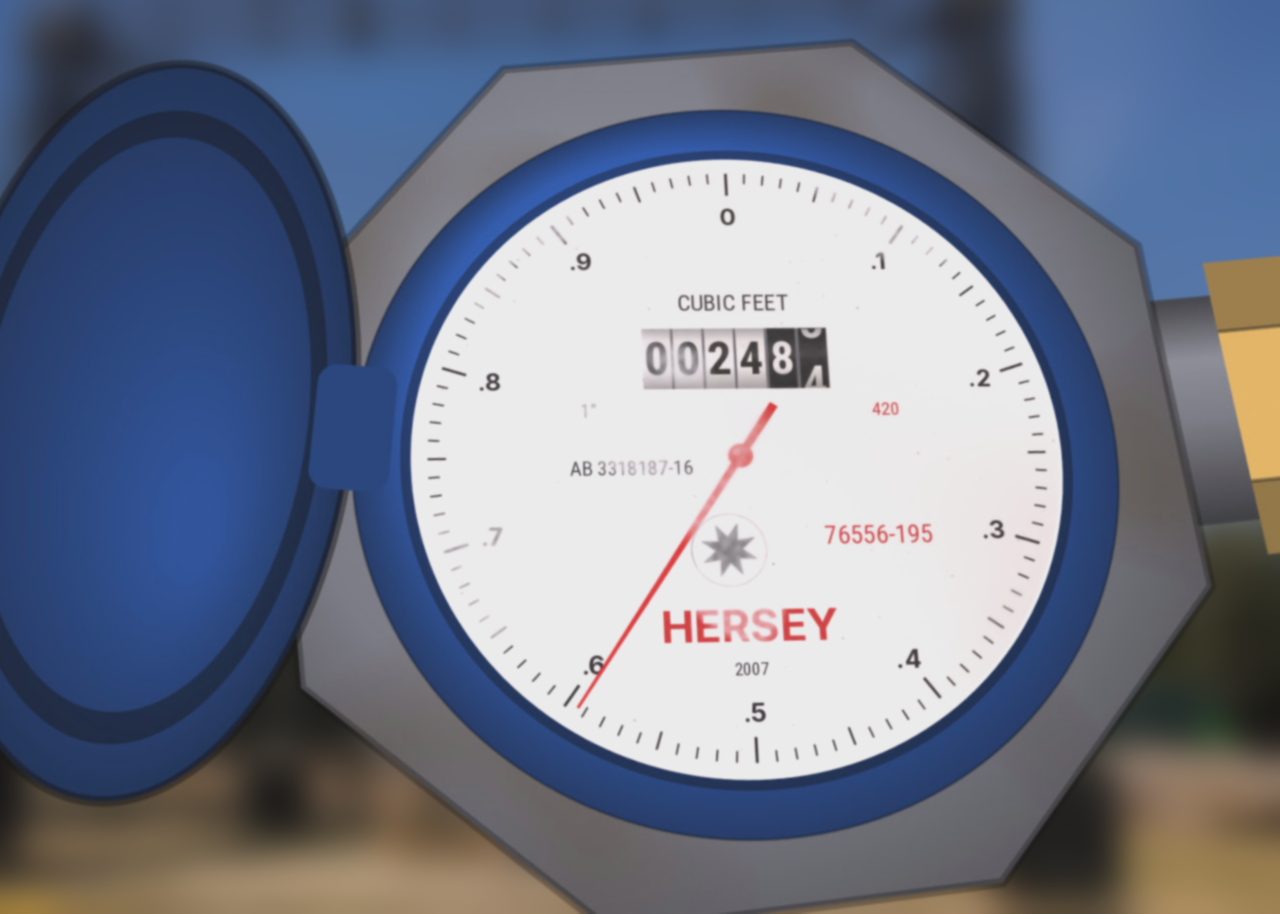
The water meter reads 2483.59 ft³
